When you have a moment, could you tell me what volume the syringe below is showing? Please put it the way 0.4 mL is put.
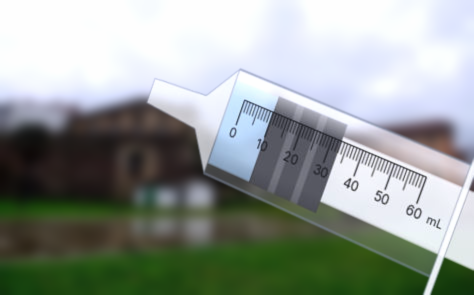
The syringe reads 10 mL
